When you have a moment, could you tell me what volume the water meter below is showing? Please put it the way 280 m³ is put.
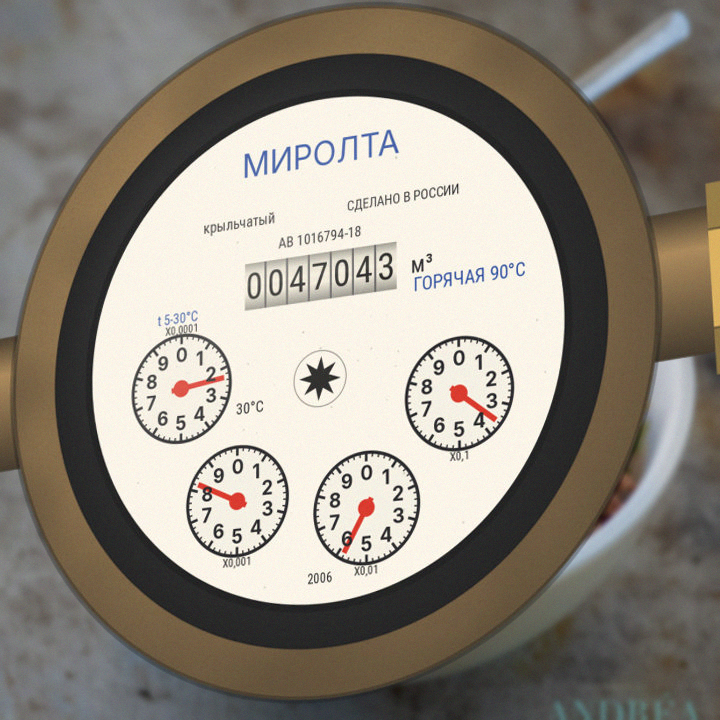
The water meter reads 47043.3582 m³
